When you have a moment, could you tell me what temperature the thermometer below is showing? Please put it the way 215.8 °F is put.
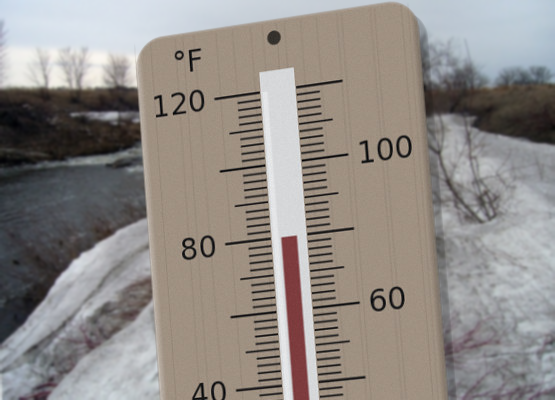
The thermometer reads 80 °F
